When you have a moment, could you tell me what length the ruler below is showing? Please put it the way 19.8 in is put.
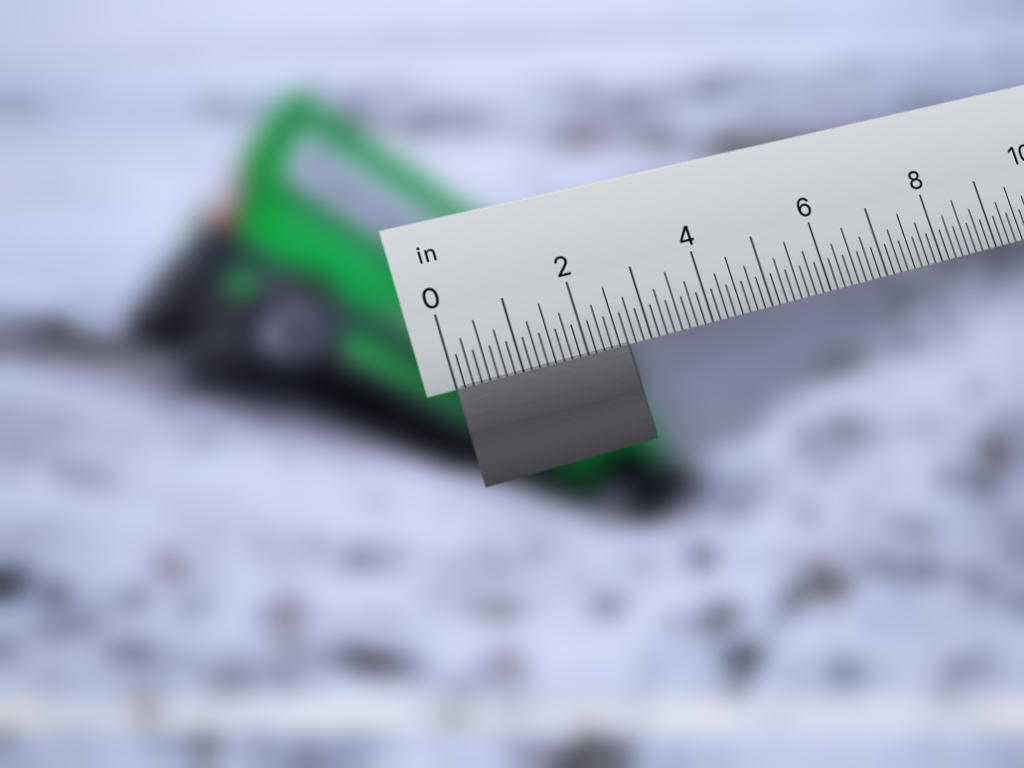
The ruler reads 2.625 in
